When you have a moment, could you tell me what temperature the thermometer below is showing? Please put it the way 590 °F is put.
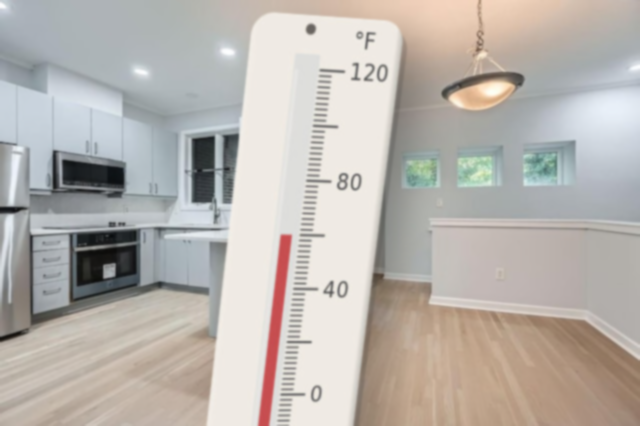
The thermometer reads 60 °F
